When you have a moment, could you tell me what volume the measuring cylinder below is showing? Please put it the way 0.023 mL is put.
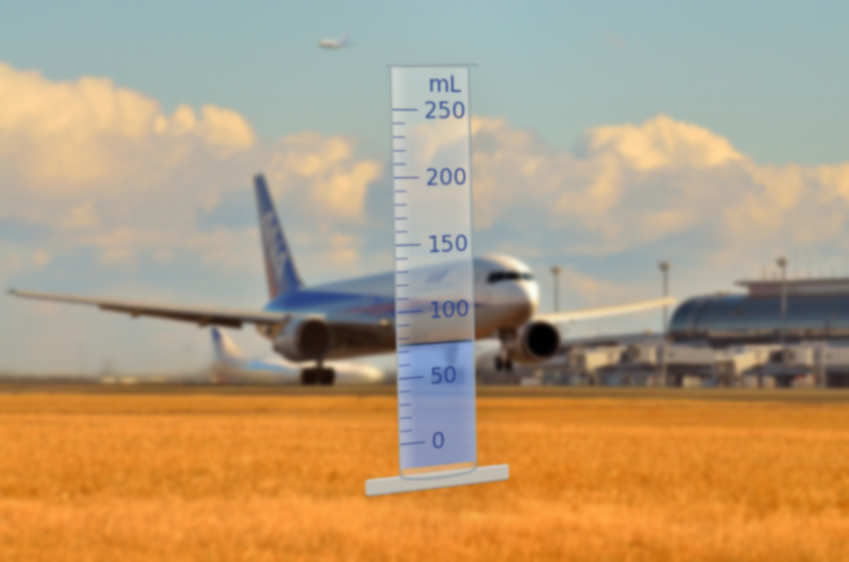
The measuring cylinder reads 75 mL
